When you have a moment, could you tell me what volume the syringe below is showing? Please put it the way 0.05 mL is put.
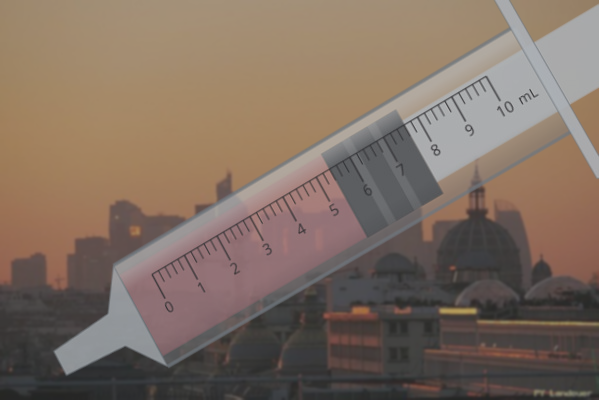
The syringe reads 5.4 mL
